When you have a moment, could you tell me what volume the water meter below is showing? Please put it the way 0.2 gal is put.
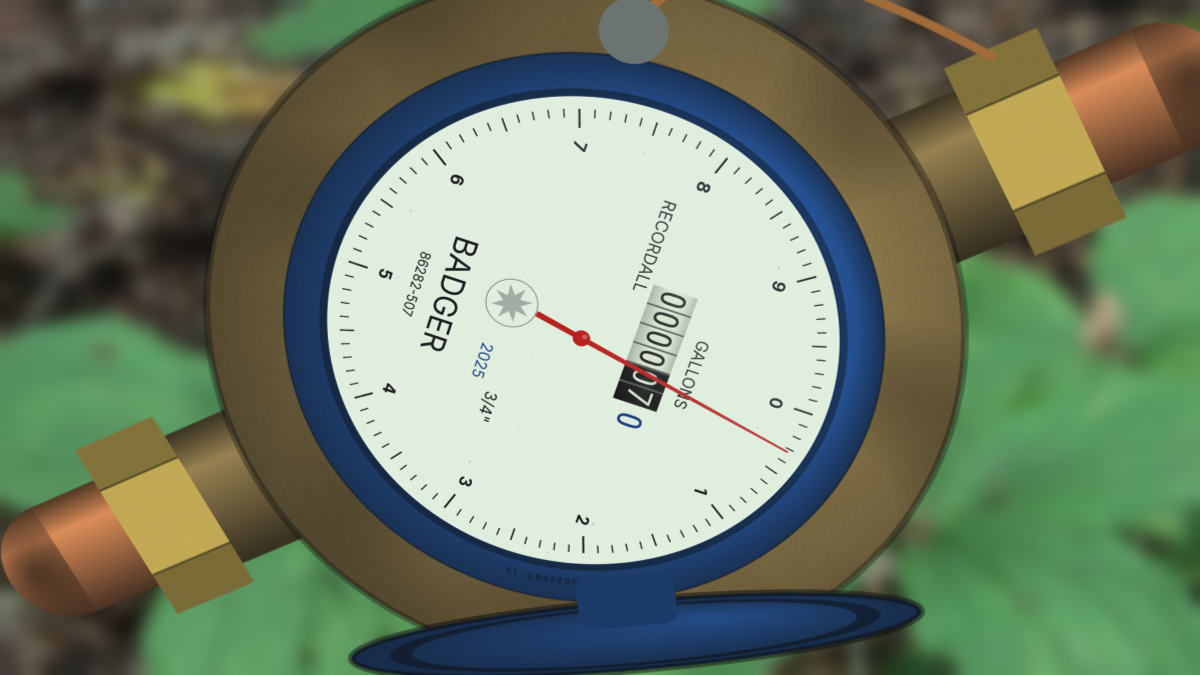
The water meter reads 70.3 gal
